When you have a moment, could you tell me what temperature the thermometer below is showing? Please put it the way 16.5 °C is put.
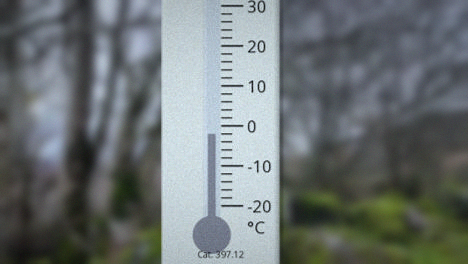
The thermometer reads -2 °C
